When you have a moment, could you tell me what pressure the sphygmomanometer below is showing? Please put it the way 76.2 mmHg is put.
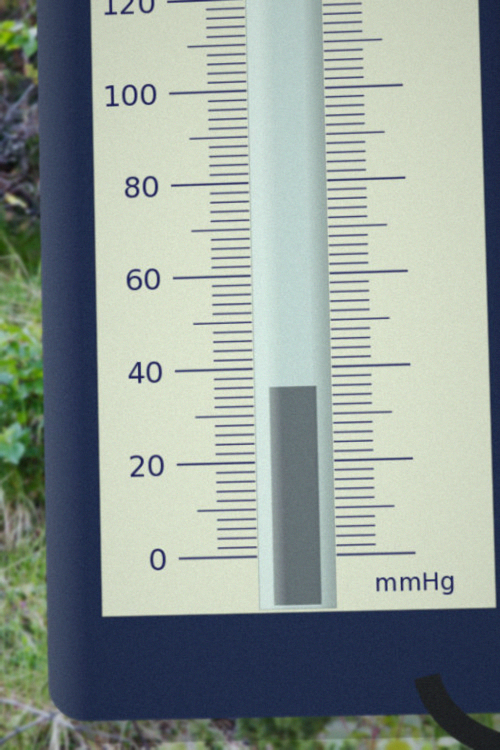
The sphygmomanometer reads 36 mmHg
